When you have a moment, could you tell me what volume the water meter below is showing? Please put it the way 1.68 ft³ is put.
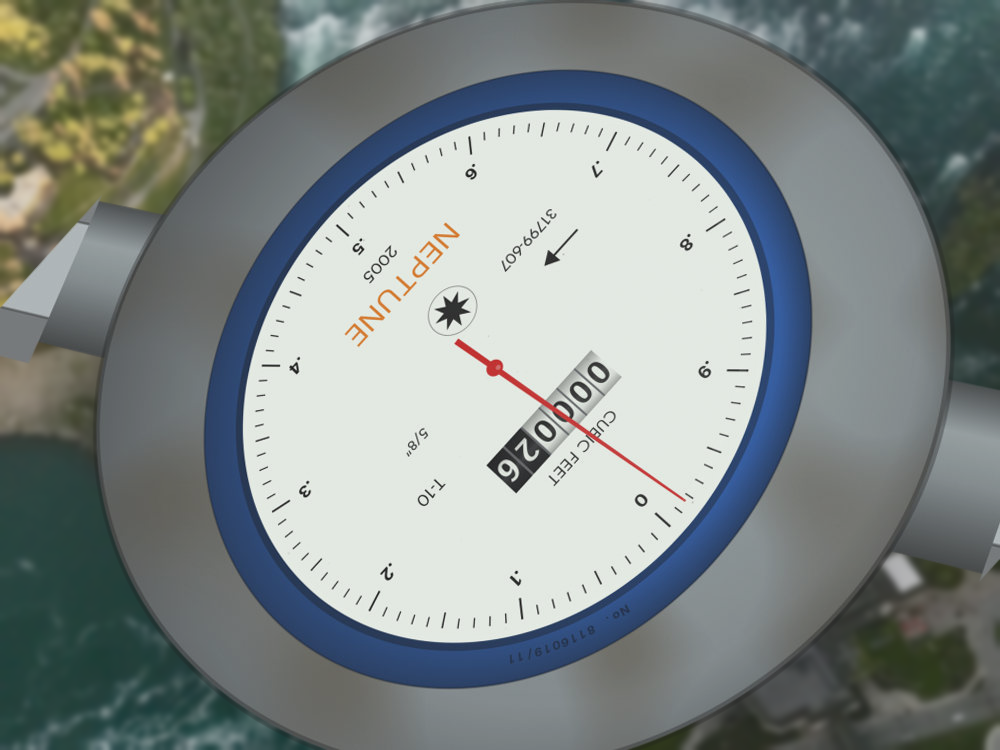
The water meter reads 25.98 ft³
